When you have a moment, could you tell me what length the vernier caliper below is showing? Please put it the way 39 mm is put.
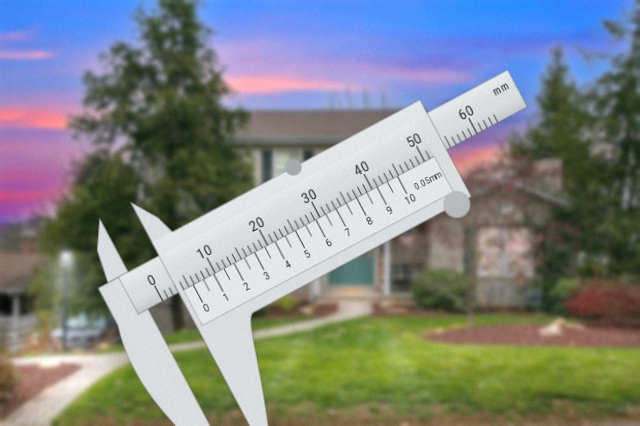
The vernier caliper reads 5.8 mm
